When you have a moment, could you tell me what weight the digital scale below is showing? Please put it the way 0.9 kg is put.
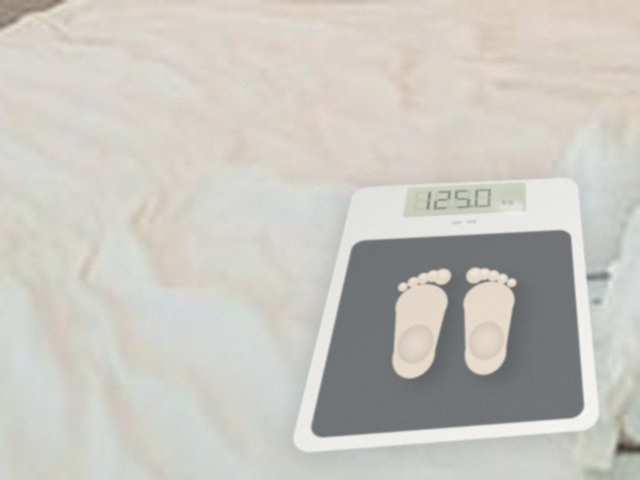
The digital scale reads 125.0 kg
